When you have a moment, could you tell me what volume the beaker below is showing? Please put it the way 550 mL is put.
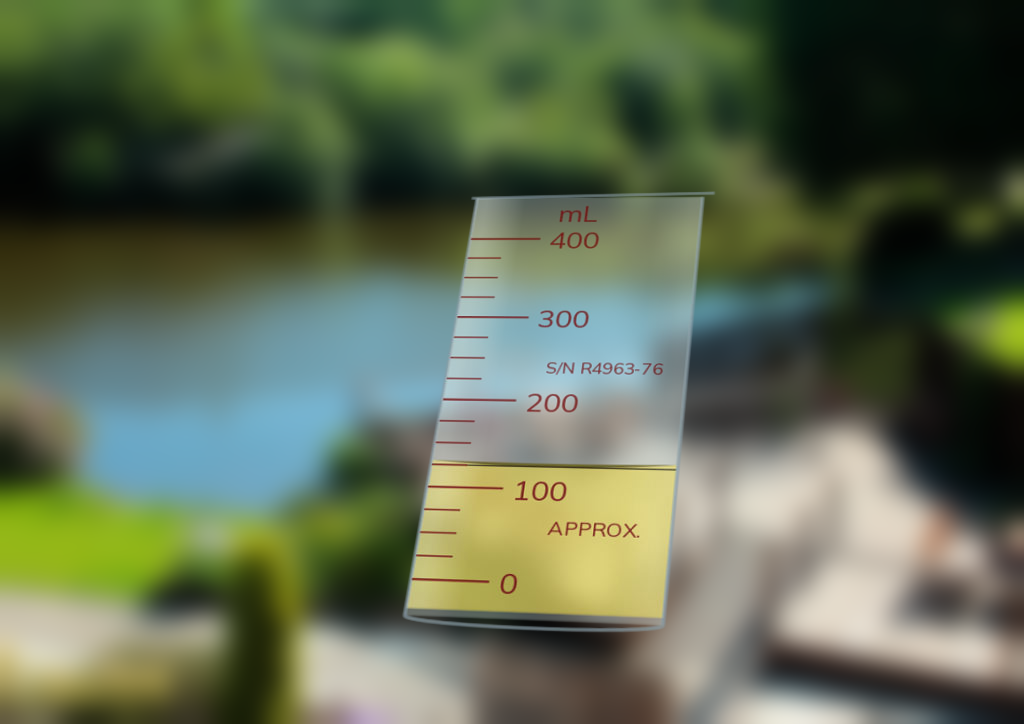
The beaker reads 125 mL
